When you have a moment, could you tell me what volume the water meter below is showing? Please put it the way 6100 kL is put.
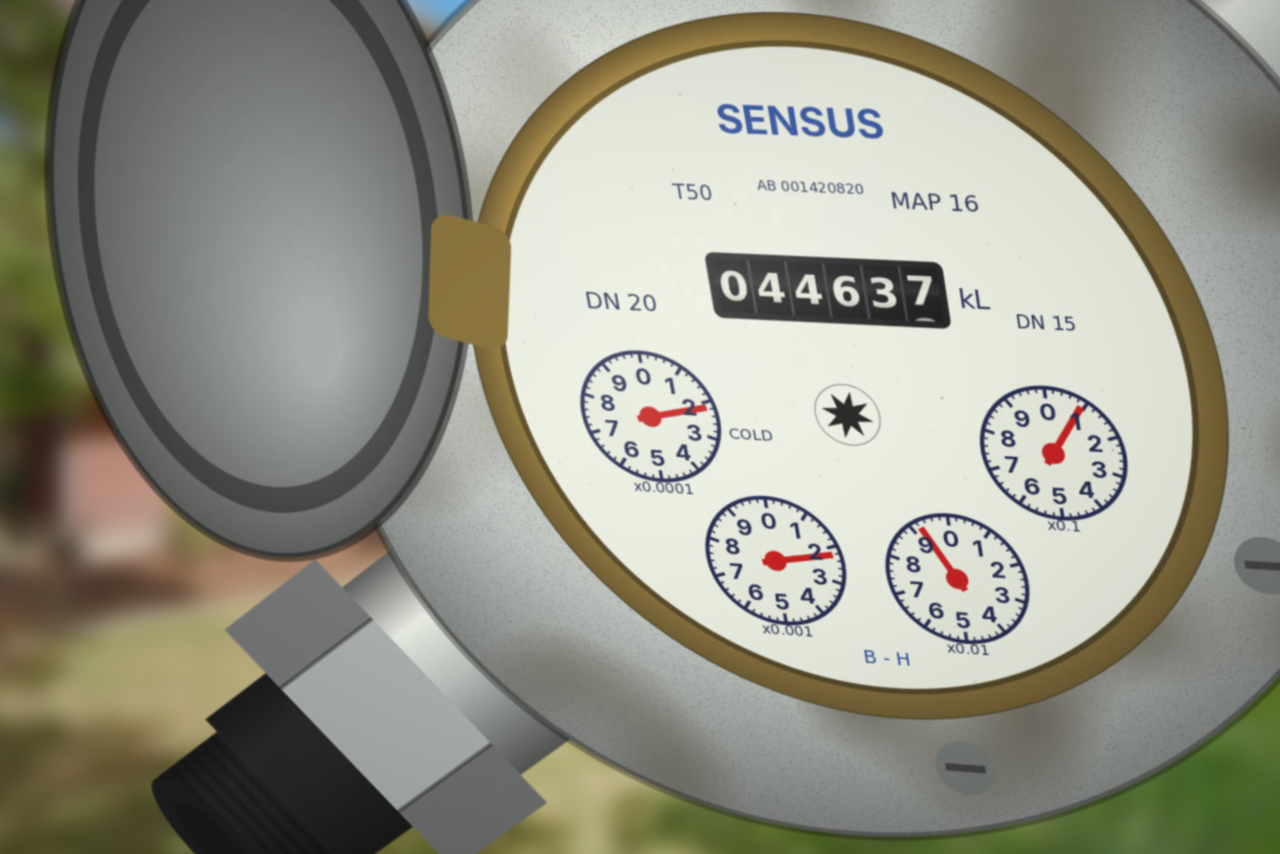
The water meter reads 44637.0922 kL
